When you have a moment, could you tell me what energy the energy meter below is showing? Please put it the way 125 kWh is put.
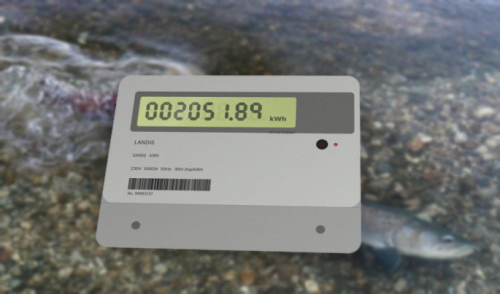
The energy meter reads 2051.89 kWh
